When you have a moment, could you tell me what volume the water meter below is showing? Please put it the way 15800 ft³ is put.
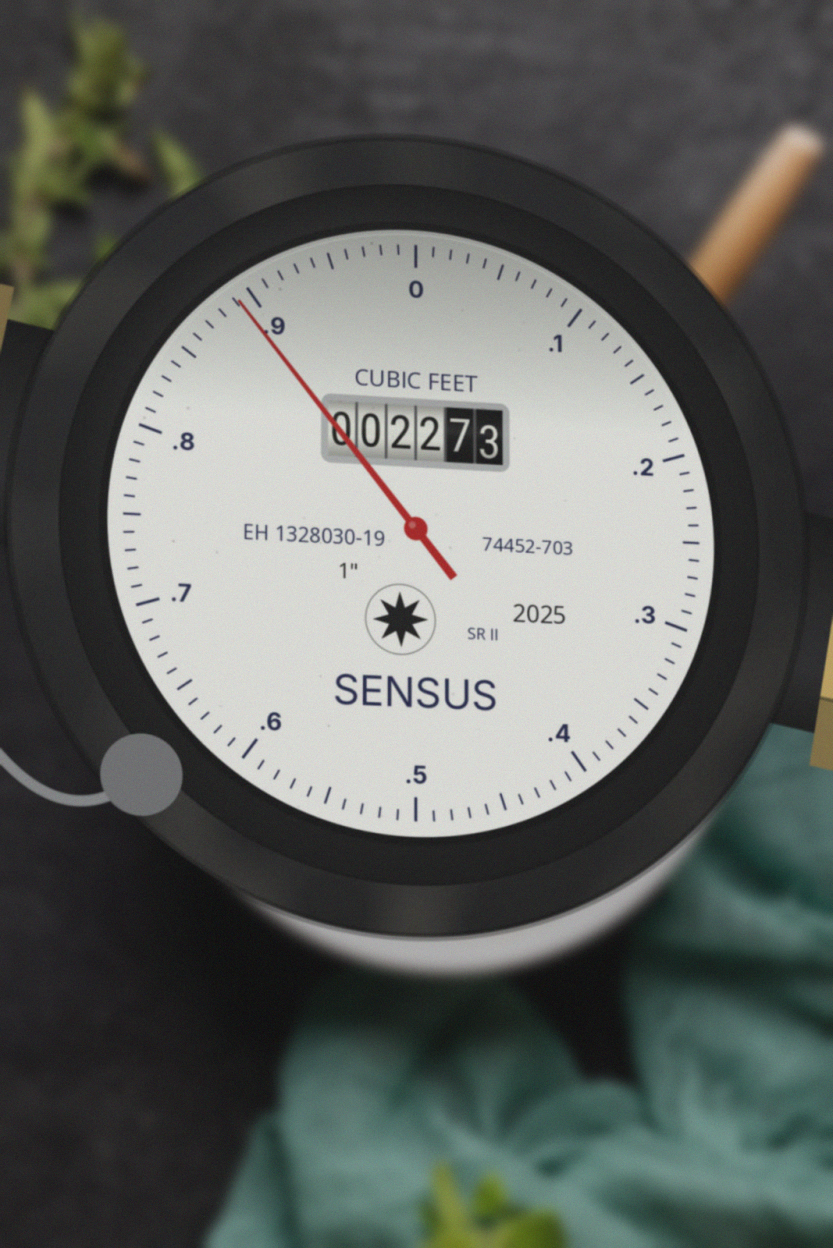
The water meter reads 2272.89 ft³
